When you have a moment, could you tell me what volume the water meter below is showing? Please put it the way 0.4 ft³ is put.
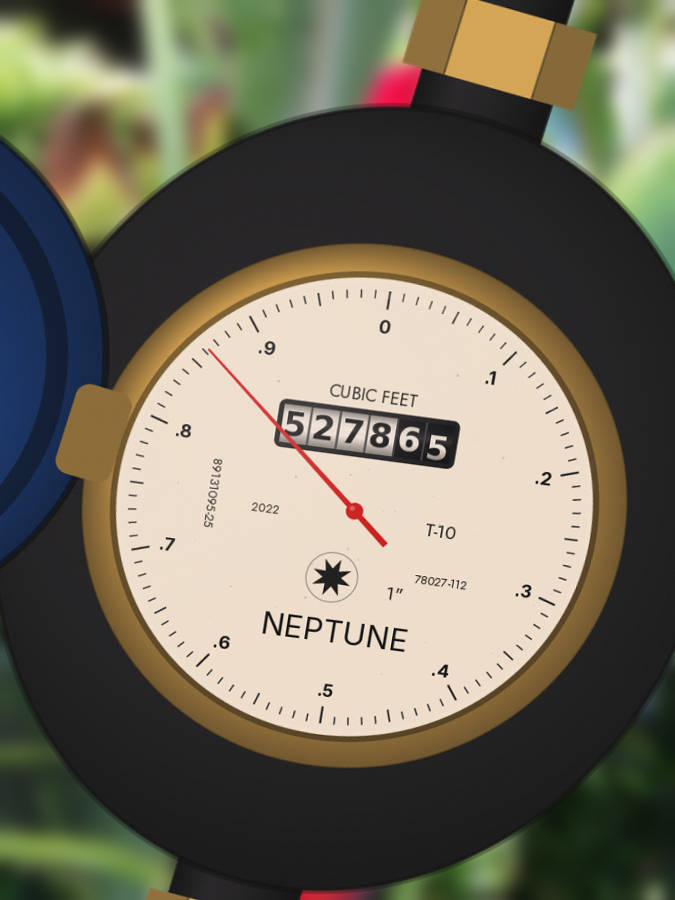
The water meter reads 527864.86 ft³
